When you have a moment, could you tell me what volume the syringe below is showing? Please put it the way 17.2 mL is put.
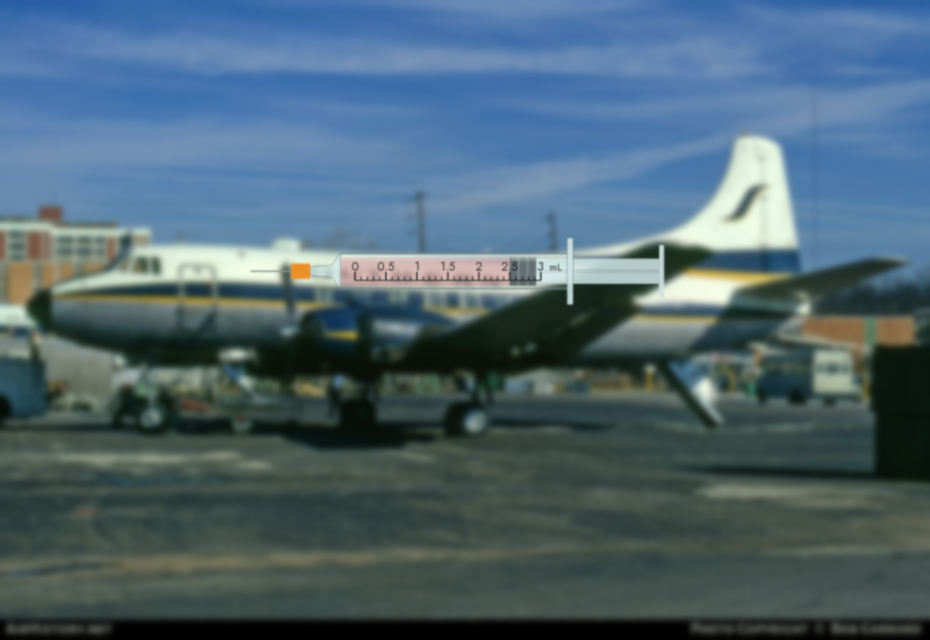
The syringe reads 2.5 mL
